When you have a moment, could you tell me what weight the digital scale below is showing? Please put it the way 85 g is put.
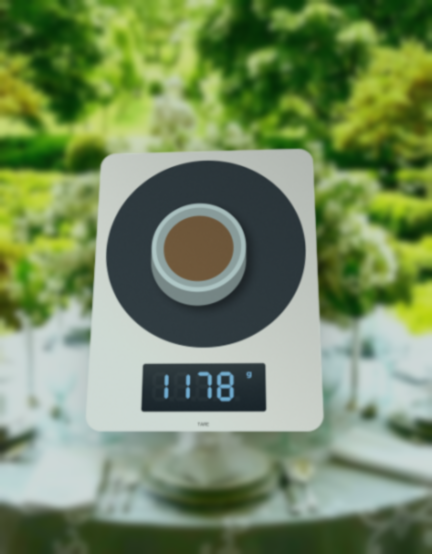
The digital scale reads 1178 g
